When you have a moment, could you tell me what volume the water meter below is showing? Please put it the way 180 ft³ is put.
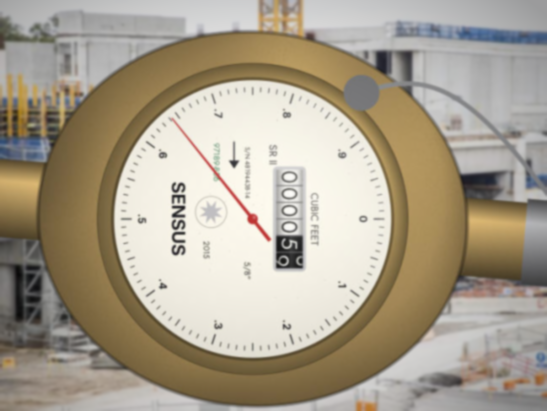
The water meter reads 58.64 ft³
